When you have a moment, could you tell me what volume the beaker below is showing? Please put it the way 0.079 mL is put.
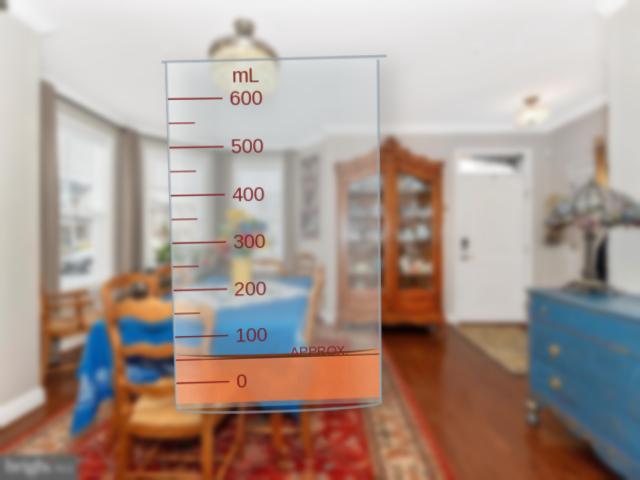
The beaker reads 50 mL
